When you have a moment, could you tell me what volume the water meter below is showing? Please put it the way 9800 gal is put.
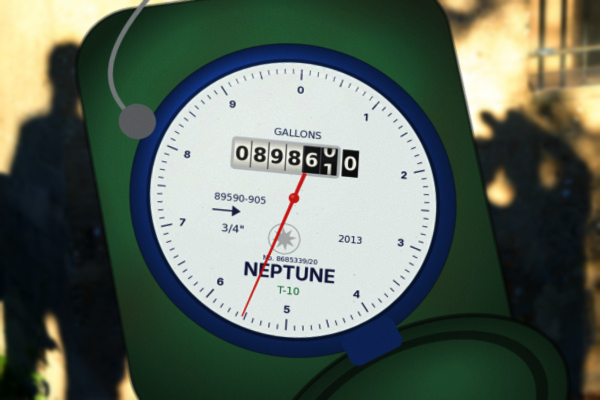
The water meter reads 898605.5 gal
